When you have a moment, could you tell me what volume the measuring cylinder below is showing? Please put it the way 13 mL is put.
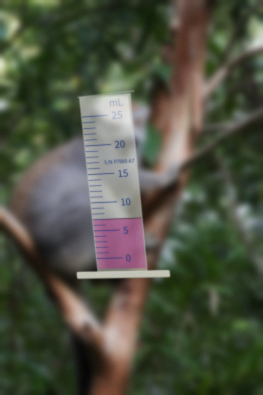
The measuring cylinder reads 7 mL
